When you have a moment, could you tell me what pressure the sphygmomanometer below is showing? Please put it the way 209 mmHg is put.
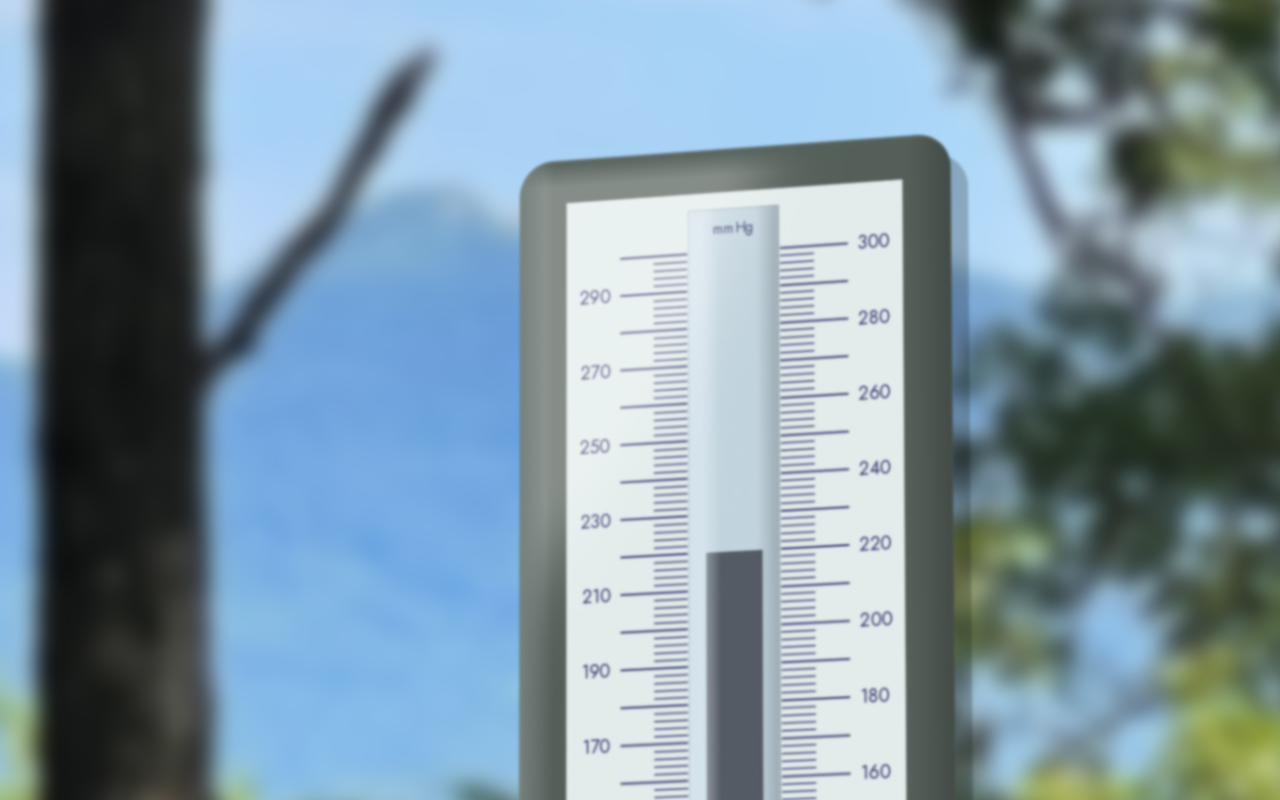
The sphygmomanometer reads 220 mmHg
